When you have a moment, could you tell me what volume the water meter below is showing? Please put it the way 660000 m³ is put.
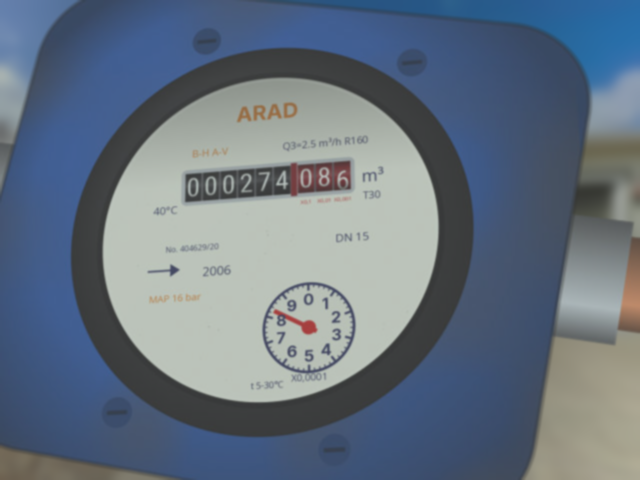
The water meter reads 274.0858 m³
